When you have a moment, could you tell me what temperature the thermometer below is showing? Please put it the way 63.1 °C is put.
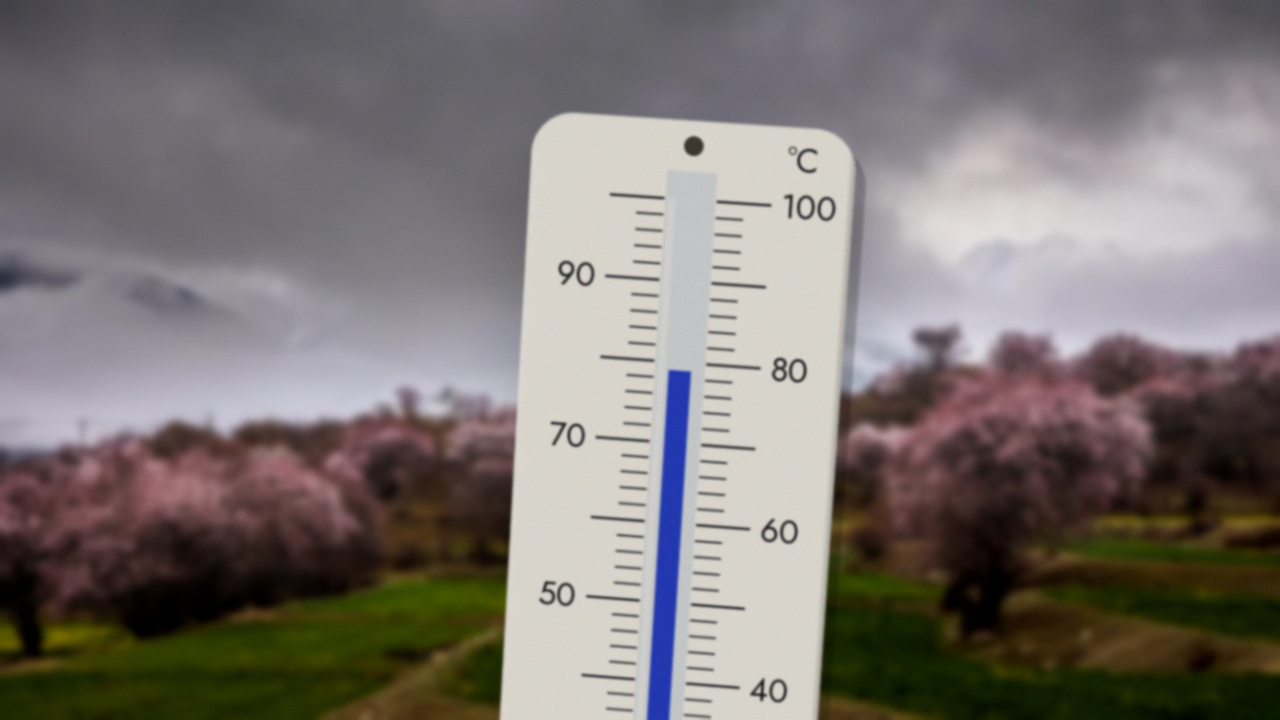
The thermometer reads 79 °C
